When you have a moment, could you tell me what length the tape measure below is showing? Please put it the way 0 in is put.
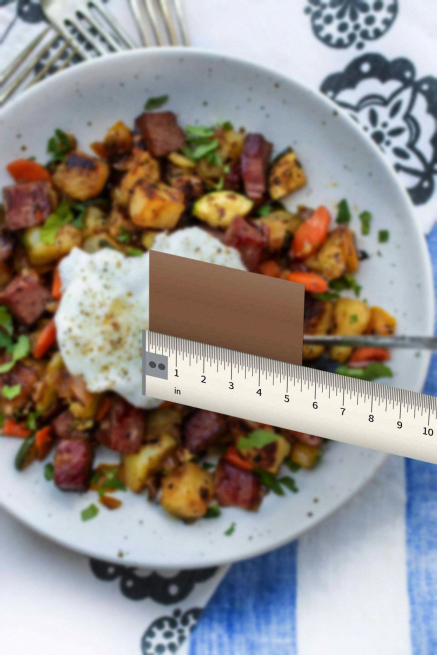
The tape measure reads 5.5 in
